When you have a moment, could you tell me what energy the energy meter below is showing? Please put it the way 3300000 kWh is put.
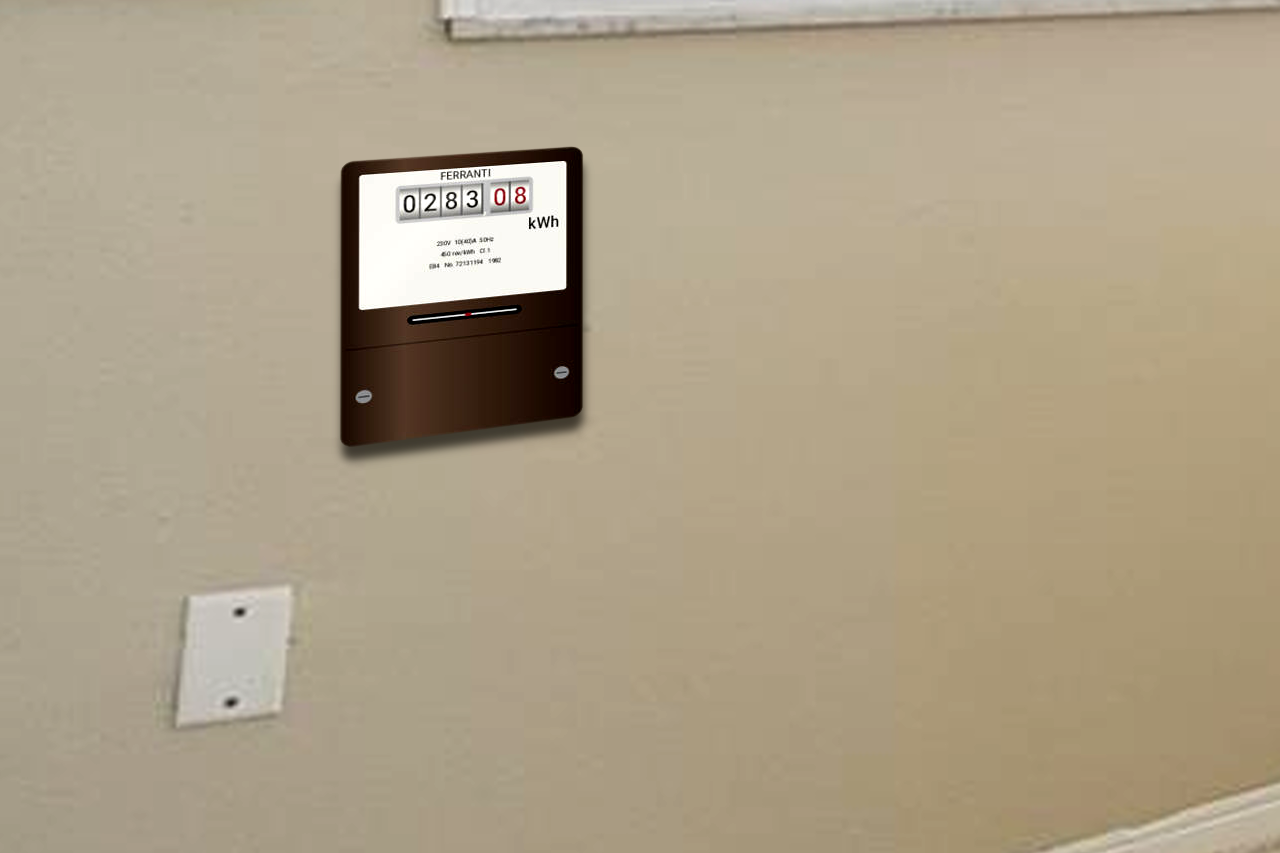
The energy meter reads 283.08 kWh
